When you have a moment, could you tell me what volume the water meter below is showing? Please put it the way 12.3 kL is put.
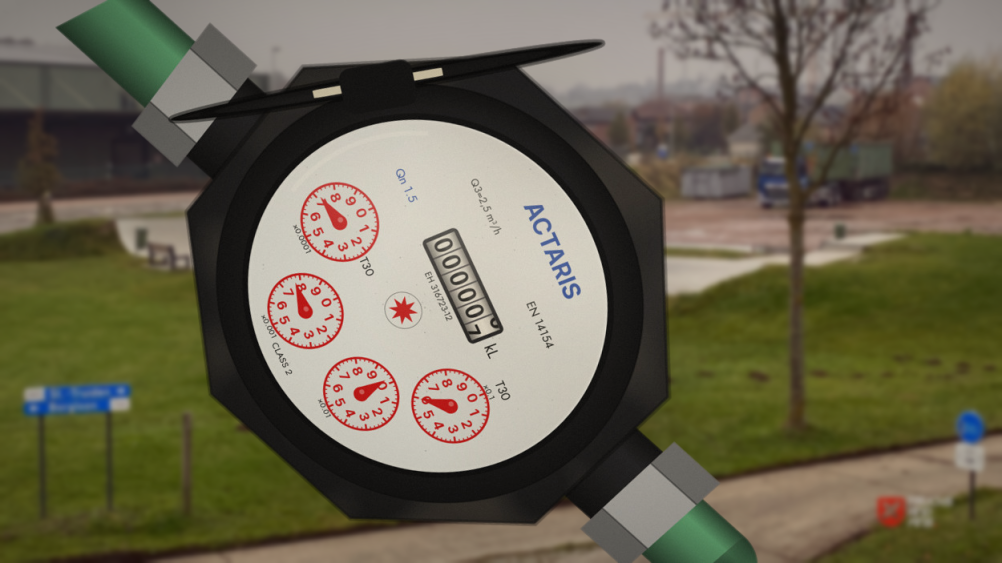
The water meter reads 6.5977 kL
